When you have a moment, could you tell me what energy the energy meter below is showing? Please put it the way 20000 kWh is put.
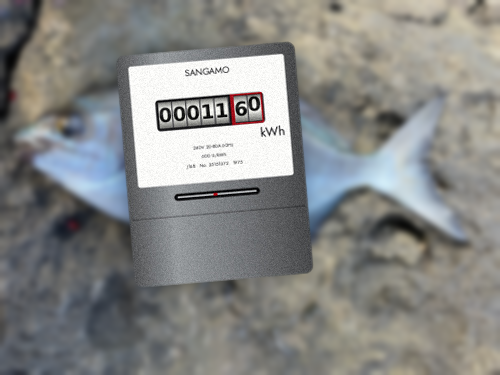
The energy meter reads 11.60 kWh
